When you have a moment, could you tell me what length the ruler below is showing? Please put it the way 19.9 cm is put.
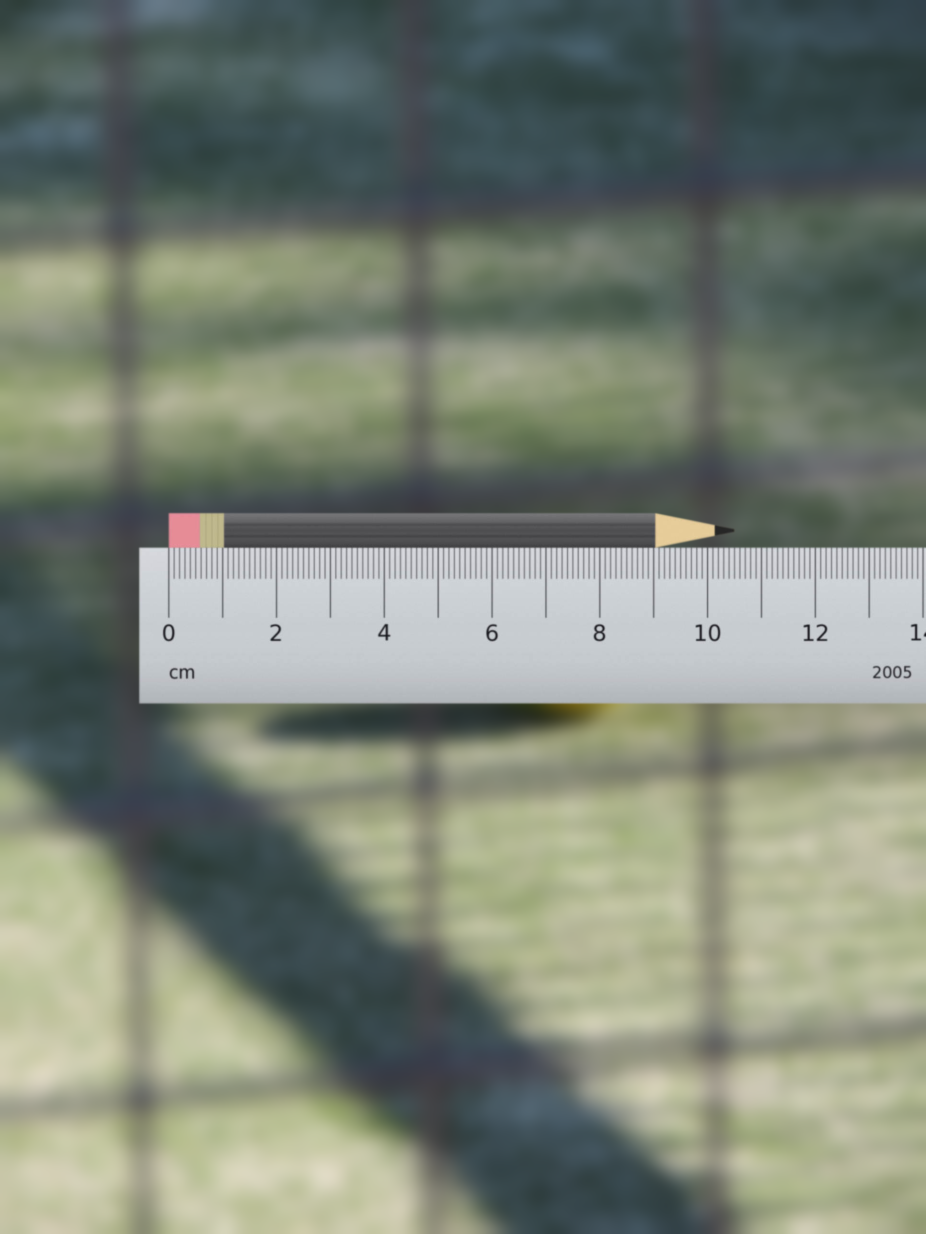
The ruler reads 10.5 cm
